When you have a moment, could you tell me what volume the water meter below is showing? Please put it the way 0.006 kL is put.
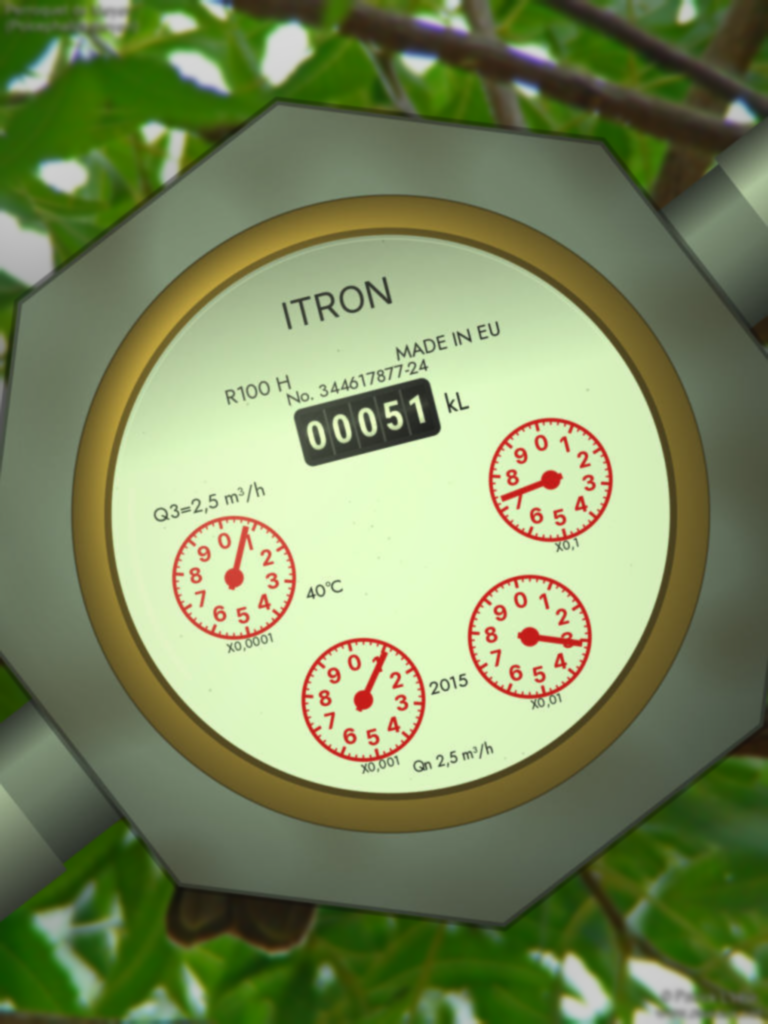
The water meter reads 51.7310 kL
